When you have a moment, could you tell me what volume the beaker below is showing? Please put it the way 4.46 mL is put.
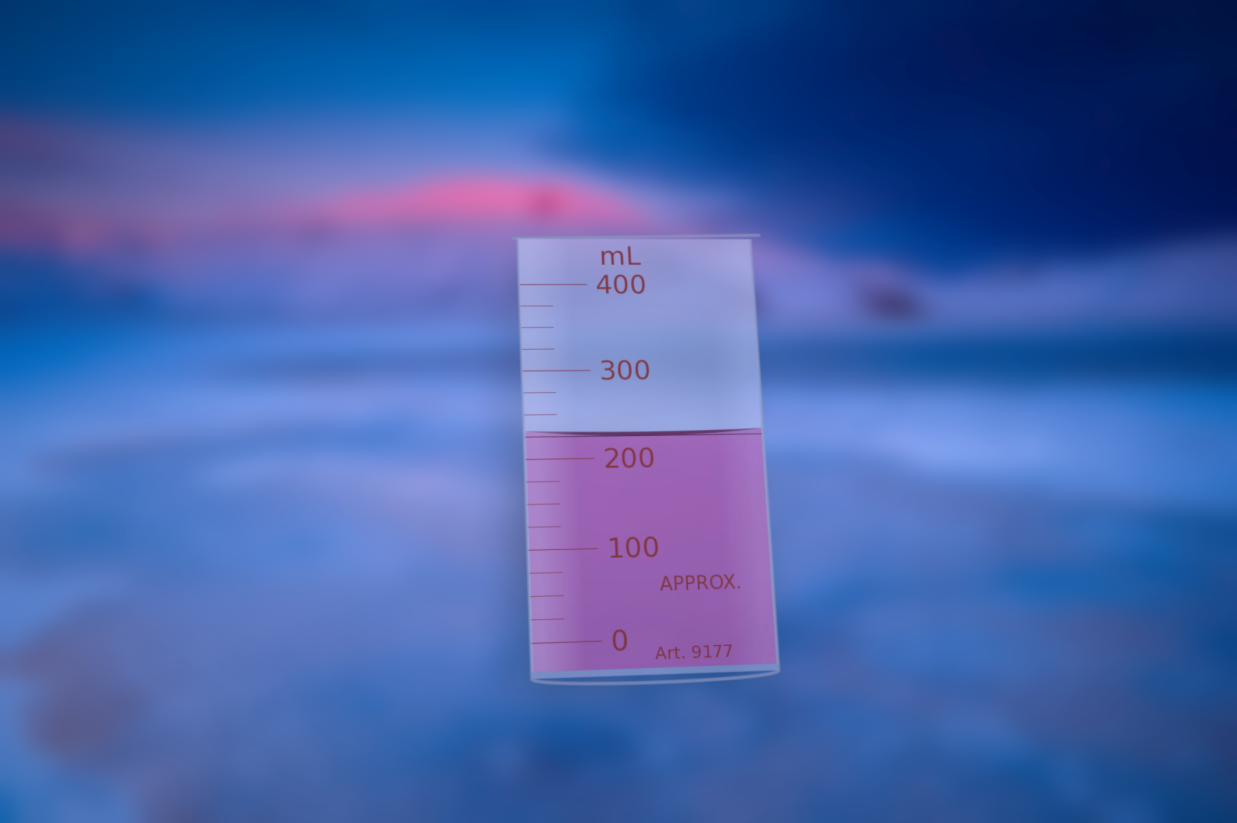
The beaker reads 225 mL
